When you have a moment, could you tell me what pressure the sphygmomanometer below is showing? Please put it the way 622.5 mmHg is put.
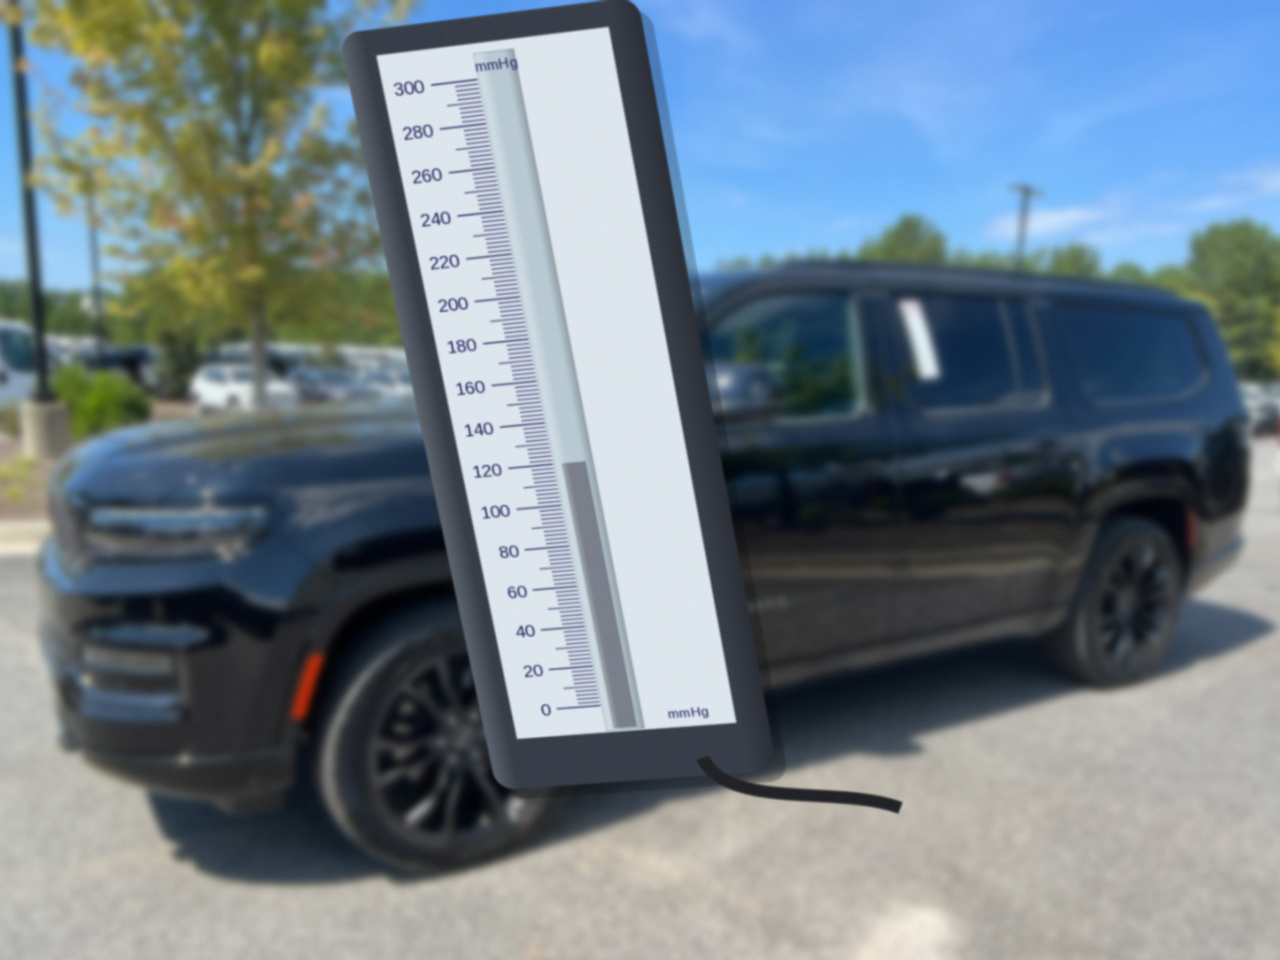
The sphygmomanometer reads 120 mmHg
